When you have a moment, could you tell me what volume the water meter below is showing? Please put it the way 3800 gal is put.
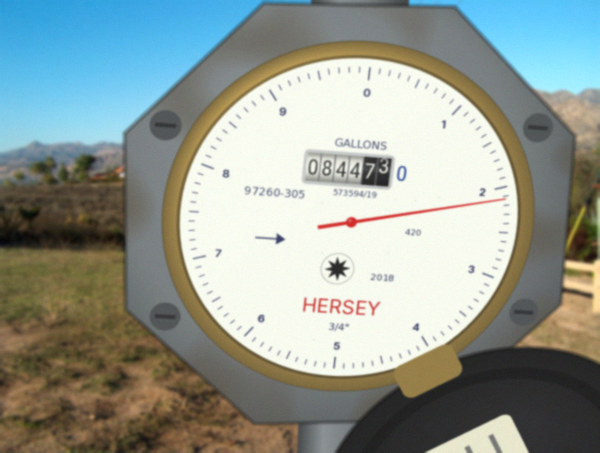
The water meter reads 844732.1 gal
